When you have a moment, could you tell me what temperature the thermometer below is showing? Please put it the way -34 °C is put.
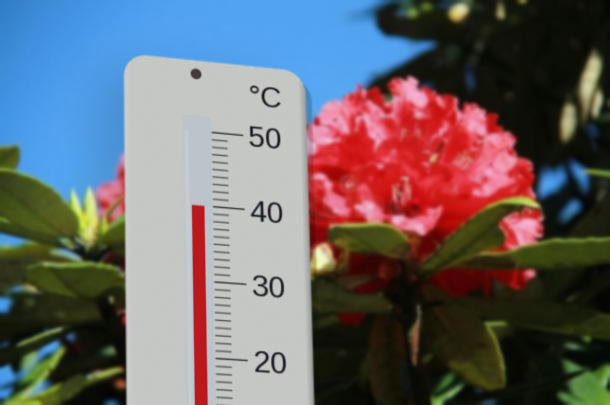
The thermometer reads 40 °C
